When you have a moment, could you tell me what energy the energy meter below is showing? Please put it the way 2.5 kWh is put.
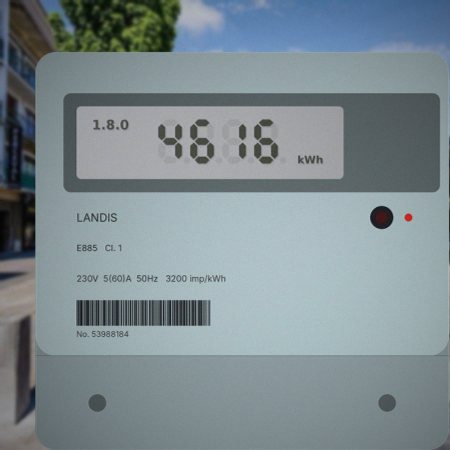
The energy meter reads 4616 kWh
